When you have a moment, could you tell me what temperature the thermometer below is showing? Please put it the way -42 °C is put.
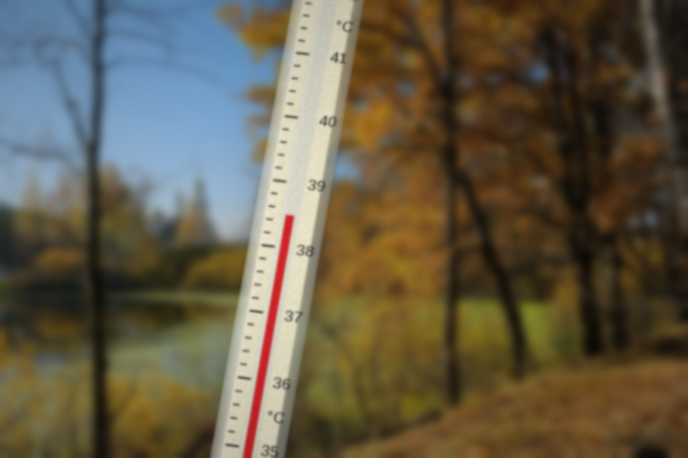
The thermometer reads 38.5 °C
